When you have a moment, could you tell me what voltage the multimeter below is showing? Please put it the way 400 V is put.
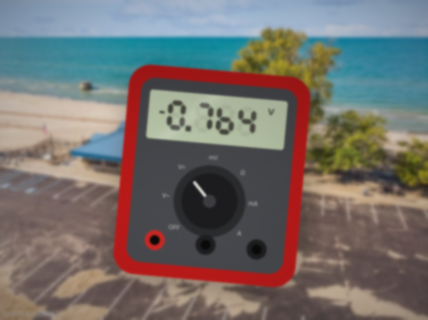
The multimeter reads -0.764 V
